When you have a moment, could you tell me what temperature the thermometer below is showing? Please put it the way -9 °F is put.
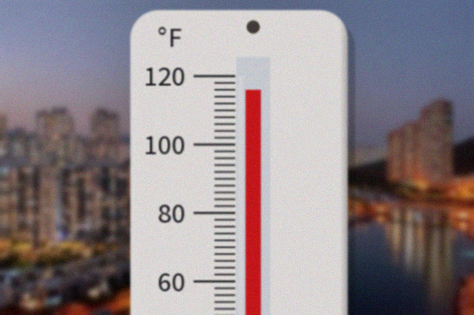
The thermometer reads 116 °F
